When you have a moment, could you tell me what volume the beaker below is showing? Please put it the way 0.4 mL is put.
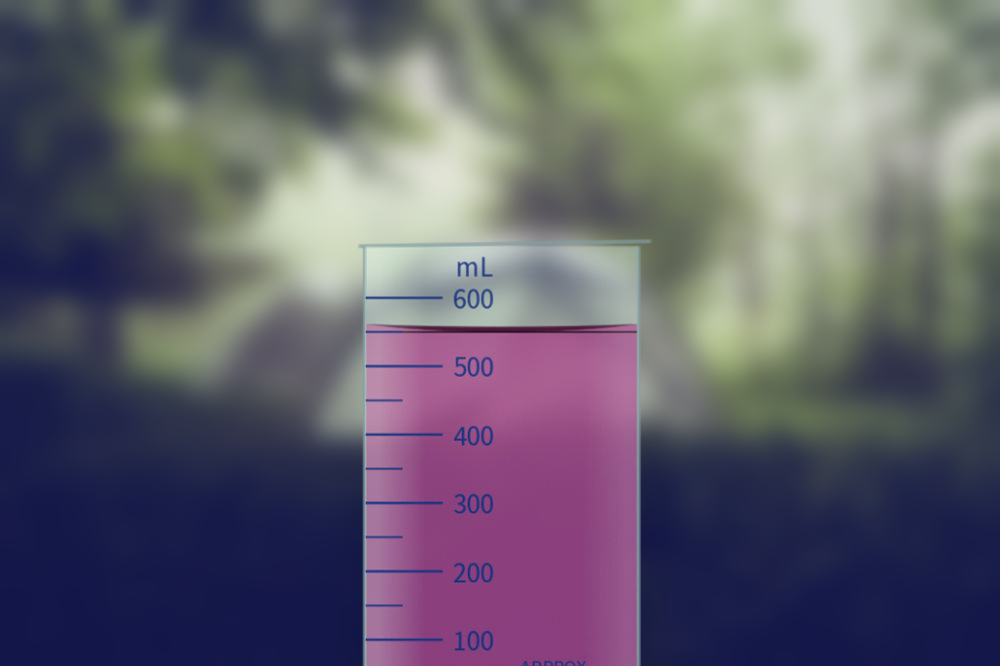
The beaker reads 550 mL
